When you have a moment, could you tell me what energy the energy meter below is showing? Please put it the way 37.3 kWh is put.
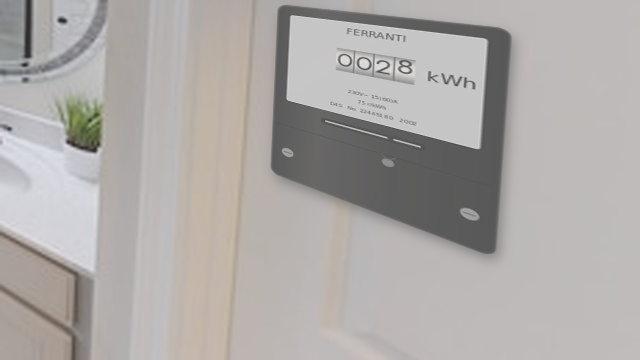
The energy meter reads 28 kWh
